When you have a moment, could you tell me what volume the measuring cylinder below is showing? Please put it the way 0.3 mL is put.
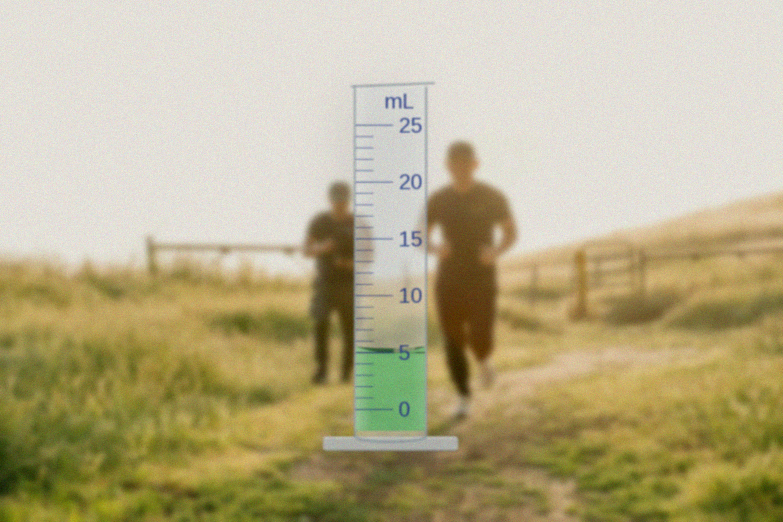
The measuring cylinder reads 5 mL
